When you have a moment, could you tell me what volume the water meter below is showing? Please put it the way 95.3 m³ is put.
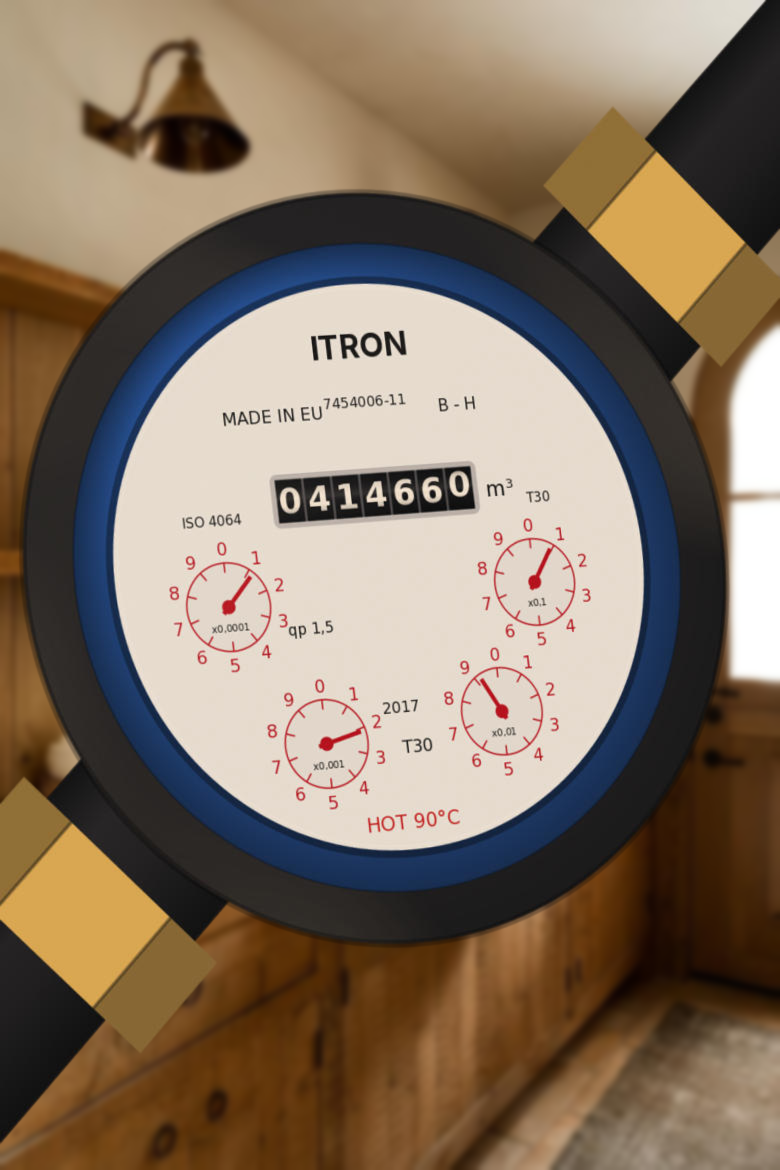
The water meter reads 414660.0921 m³
